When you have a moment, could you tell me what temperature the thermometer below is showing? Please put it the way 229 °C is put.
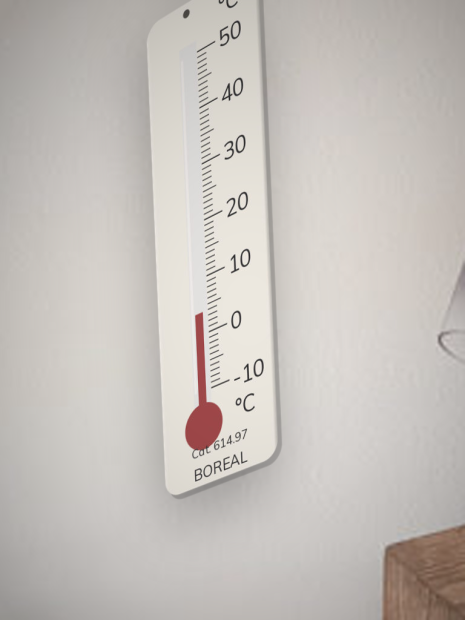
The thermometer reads 4 °C
